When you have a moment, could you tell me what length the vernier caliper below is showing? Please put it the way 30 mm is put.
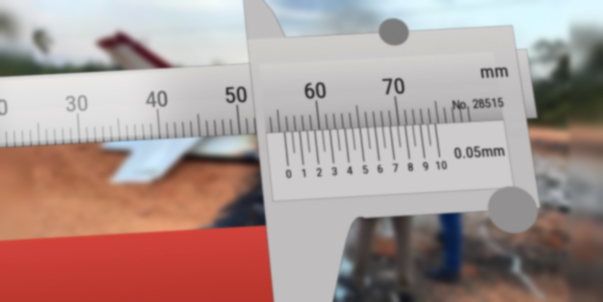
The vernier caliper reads 55.6 mm
